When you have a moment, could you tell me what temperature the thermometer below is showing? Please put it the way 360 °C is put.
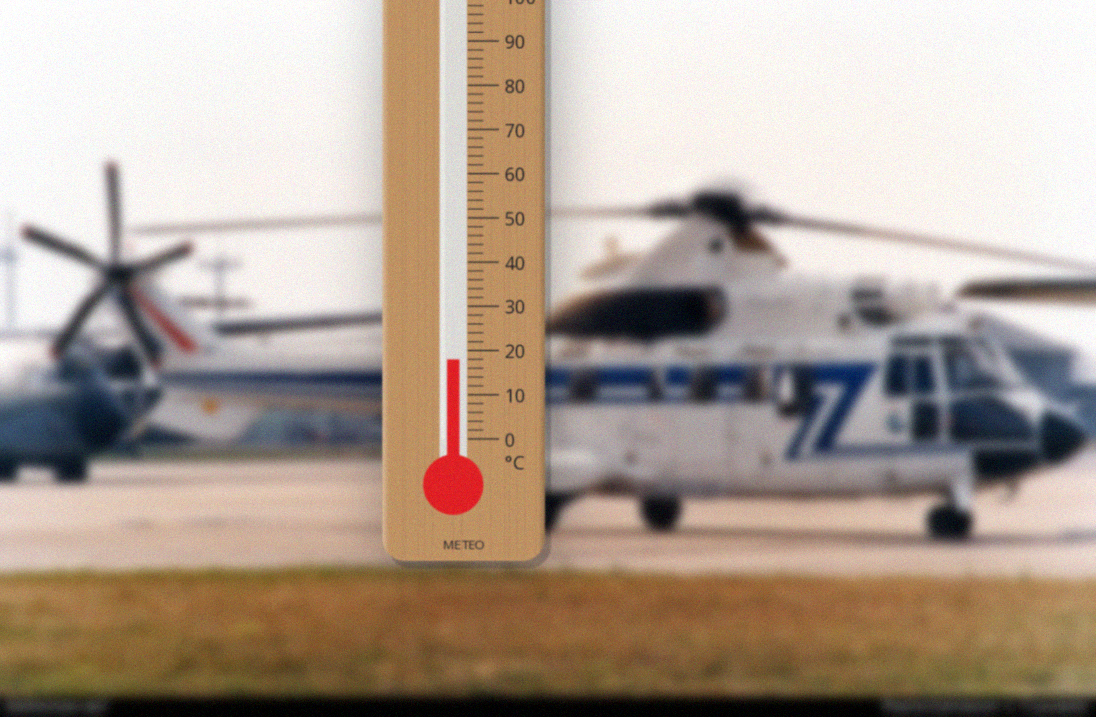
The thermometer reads 18 °C
